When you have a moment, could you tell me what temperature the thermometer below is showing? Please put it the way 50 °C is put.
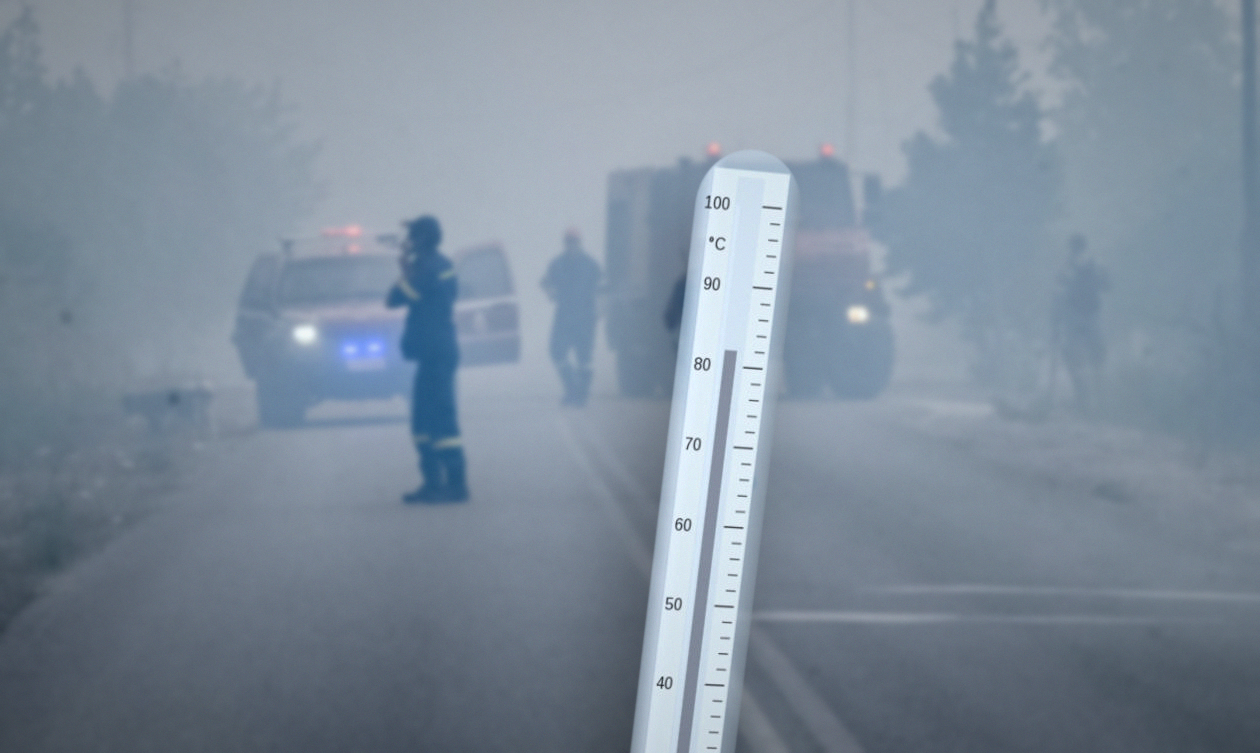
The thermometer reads 82 °C
